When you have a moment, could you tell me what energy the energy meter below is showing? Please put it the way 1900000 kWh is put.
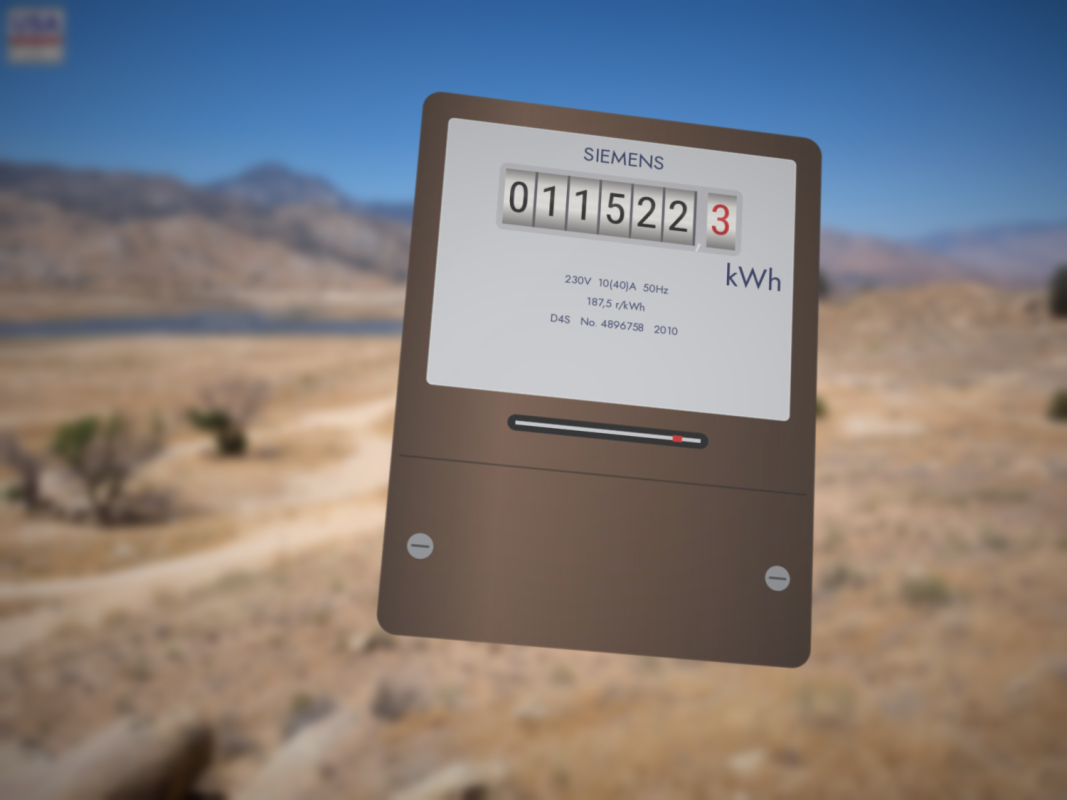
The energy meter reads 11522.3 kWh
